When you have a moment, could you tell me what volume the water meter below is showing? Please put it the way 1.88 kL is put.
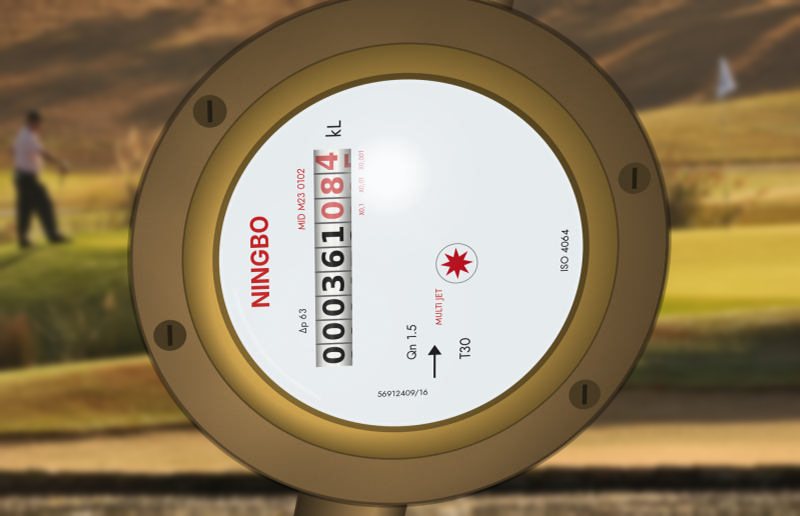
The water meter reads 361.084 kL
